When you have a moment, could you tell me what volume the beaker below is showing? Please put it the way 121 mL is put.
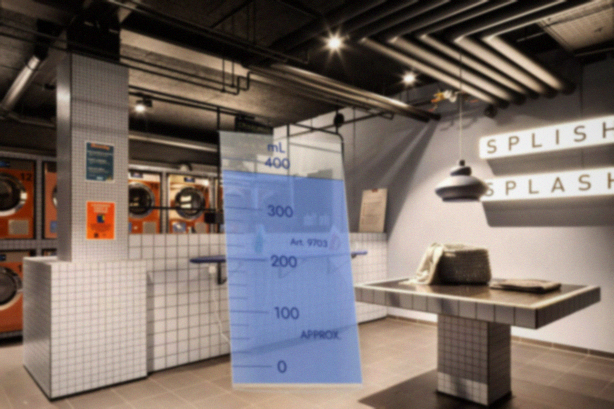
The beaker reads 375 mL
